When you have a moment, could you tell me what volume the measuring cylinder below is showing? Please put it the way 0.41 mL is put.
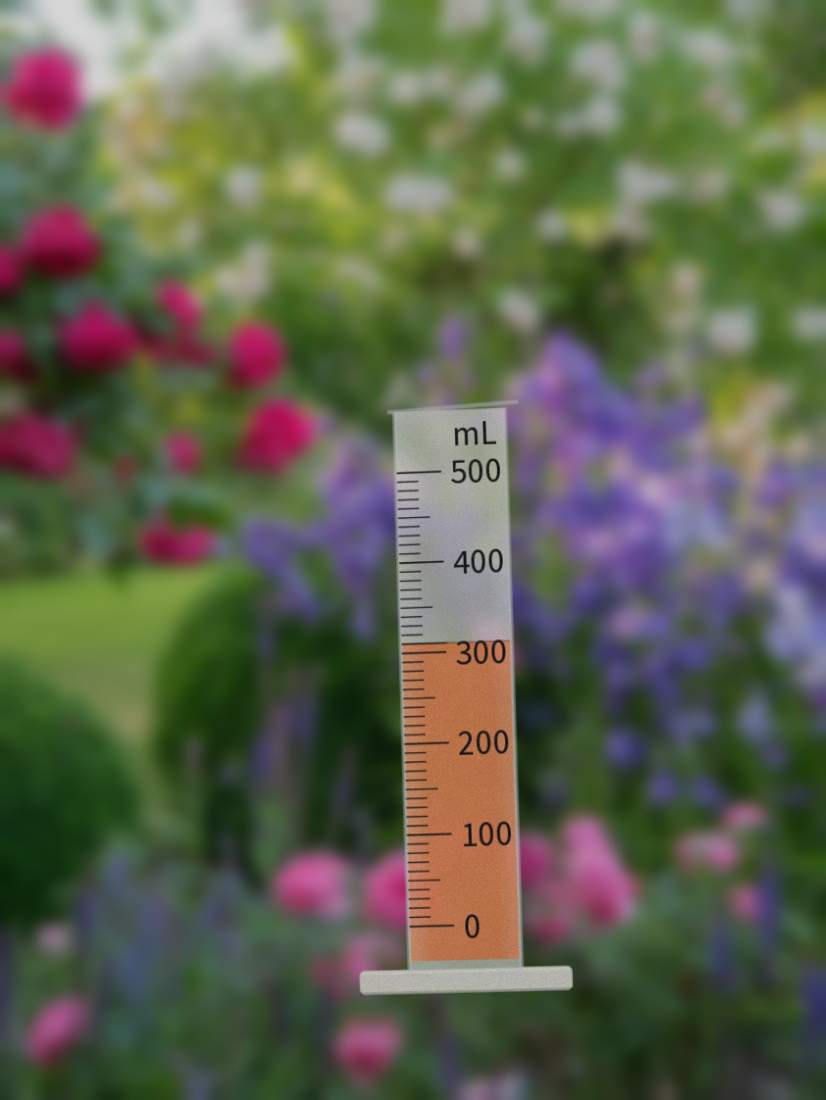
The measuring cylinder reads 310 mL
